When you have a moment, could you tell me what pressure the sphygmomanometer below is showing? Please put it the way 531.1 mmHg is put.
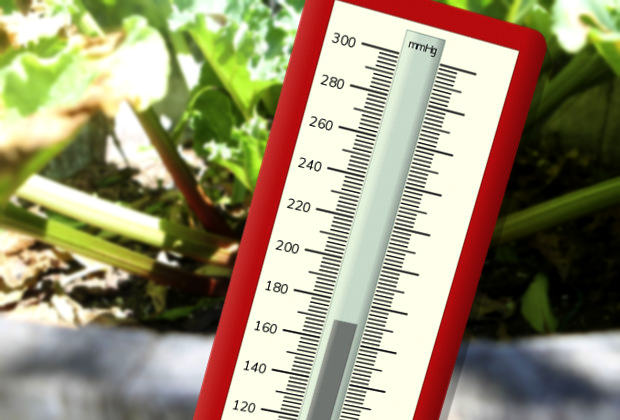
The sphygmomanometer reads 170 mmHg
